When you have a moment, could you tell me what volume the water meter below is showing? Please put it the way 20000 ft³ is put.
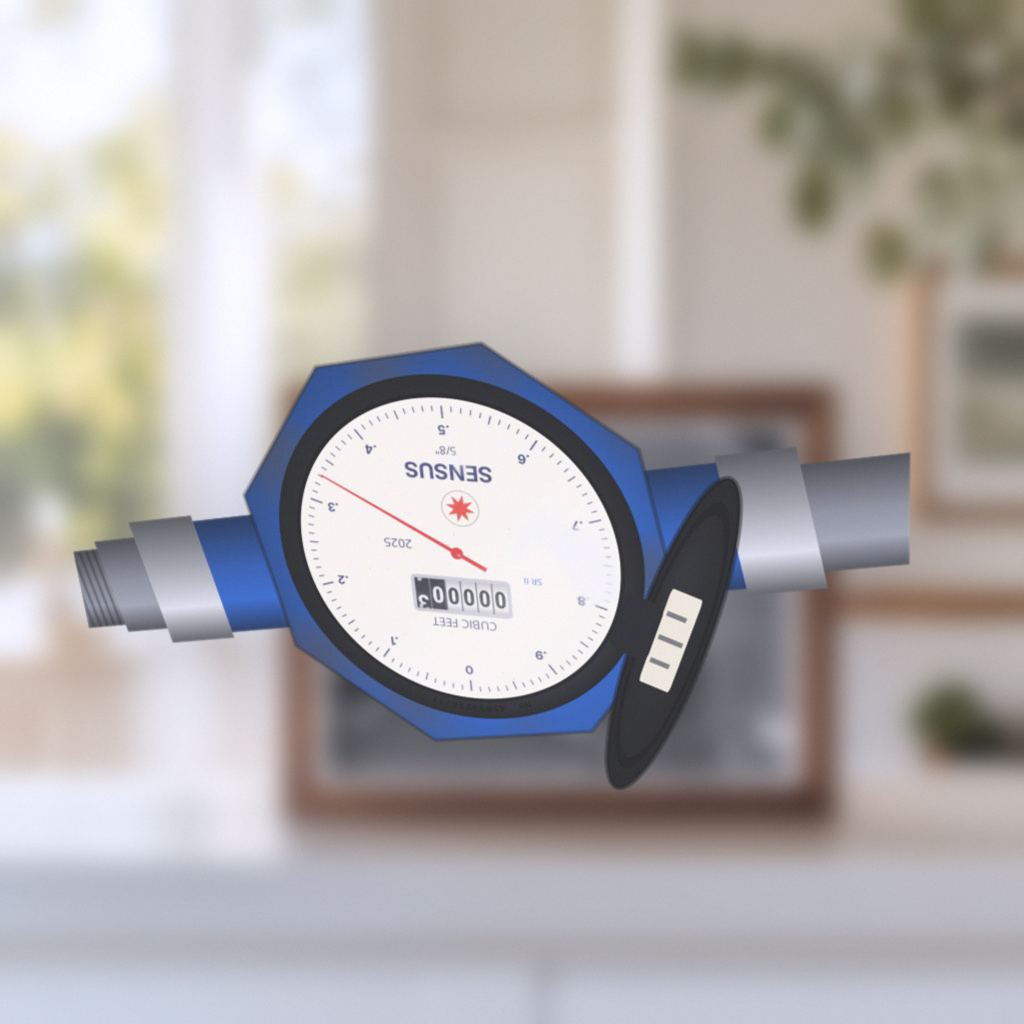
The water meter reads 3.33 ft³
